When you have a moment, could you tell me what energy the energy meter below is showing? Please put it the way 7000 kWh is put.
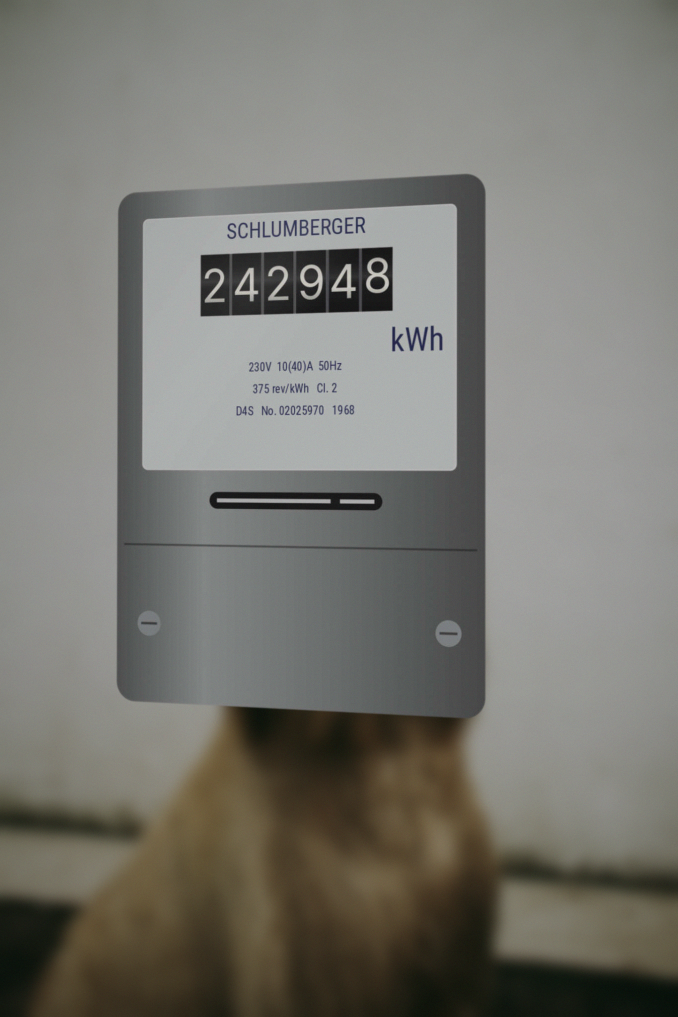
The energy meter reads 242948 kWh
